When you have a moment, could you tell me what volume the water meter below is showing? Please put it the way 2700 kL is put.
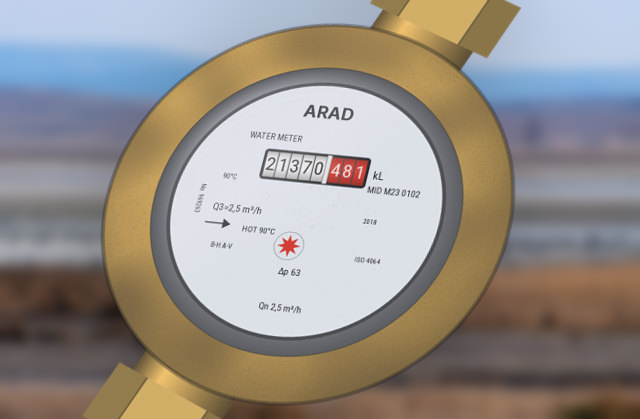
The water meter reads 21370.481 kL
